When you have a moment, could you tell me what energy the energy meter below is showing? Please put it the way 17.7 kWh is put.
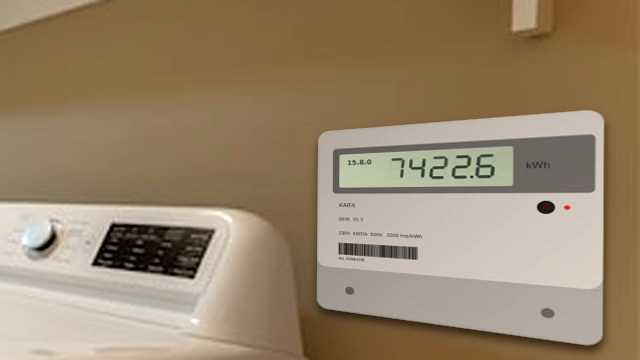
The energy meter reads 7422.6 kWh
